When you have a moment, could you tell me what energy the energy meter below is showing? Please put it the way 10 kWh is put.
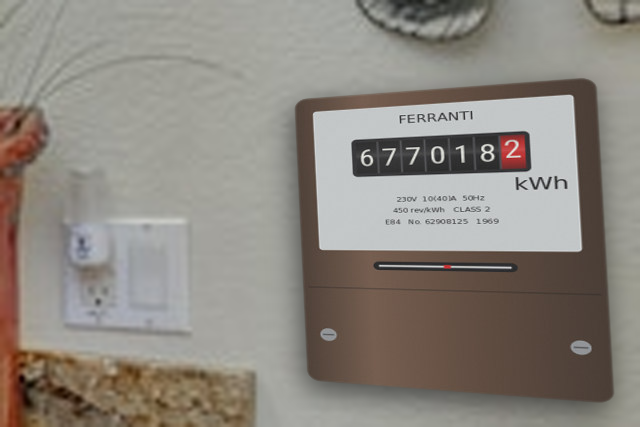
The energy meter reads 677018.2 kWh
